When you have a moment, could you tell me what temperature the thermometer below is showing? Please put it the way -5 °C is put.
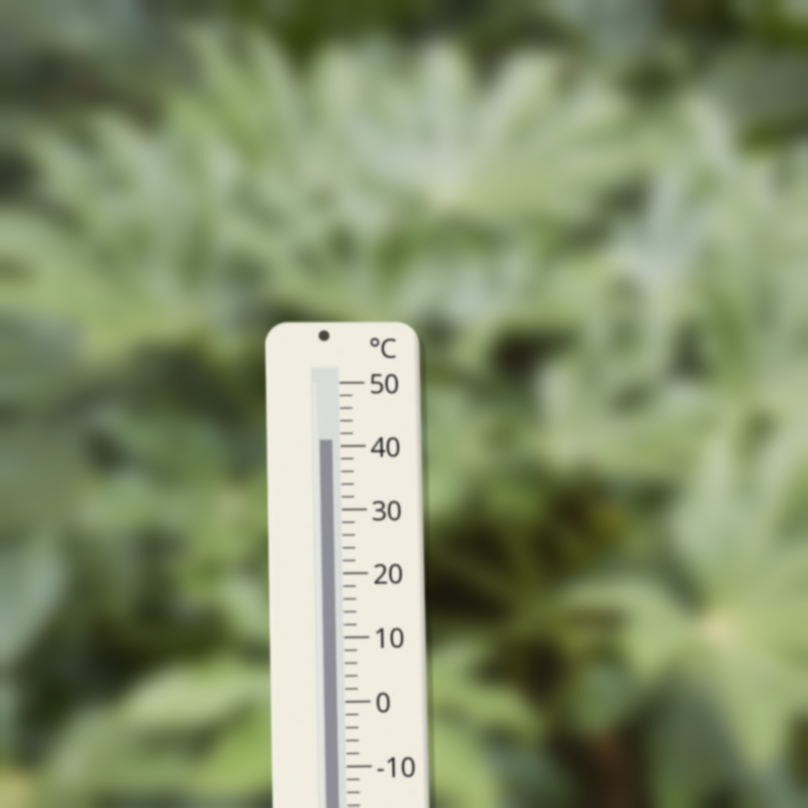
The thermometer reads 41 °C
